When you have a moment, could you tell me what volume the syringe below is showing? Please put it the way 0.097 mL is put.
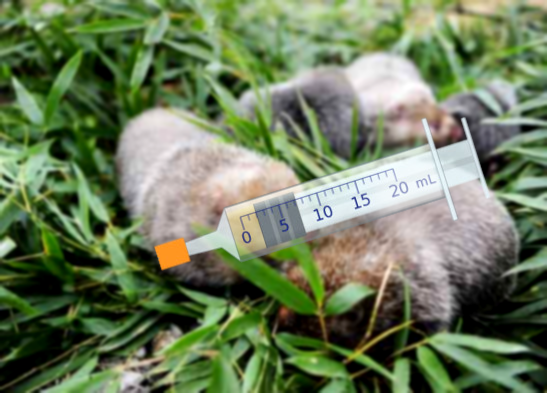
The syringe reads 2 mL
